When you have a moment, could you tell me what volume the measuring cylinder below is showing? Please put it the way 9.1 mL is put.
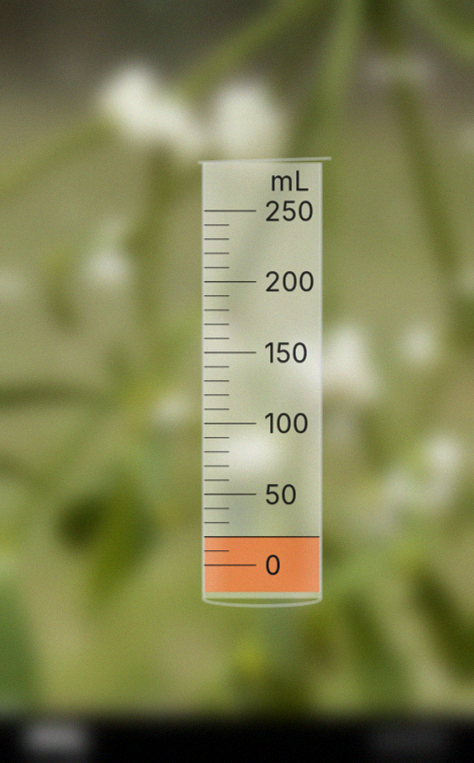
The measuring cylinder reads 20 mL
